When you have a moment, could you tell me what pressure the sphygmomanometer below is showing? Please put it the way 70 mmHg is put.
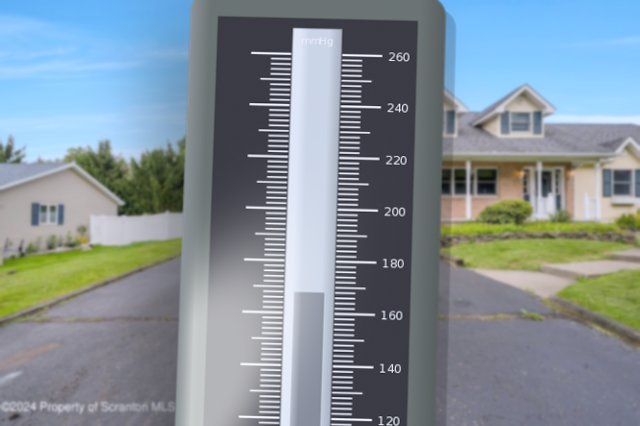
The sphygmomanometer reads 168 mmHg
